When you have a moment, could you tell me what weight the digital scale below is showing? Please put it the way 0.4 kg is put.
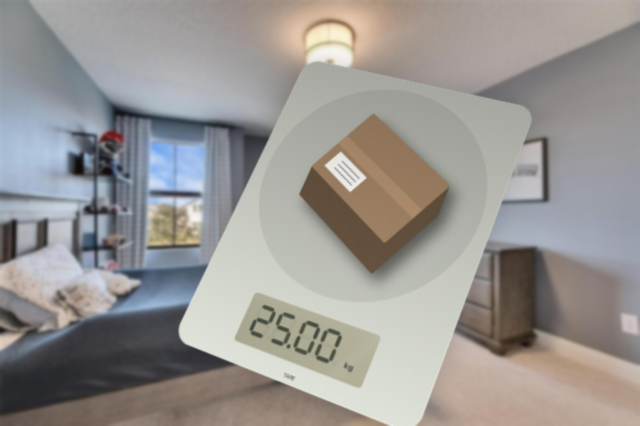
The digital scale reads 25.00 kg
